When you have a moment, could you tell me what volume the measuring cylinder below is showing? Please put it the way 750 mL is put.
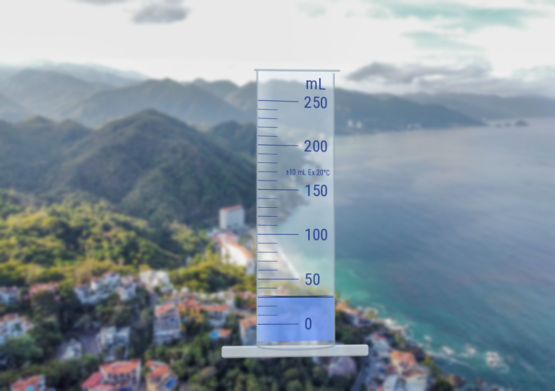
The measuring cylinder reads 30 mL
